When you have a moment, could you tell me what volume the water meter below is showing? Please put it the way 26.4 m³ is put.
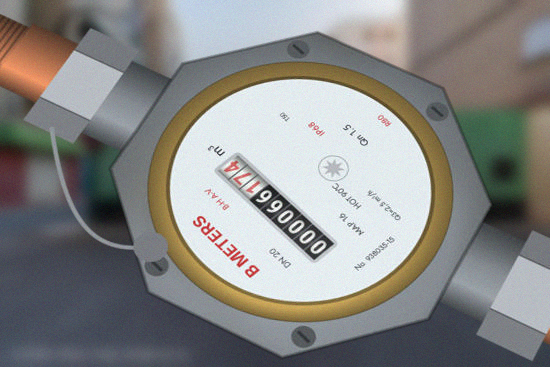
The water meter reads 66.174 m³
